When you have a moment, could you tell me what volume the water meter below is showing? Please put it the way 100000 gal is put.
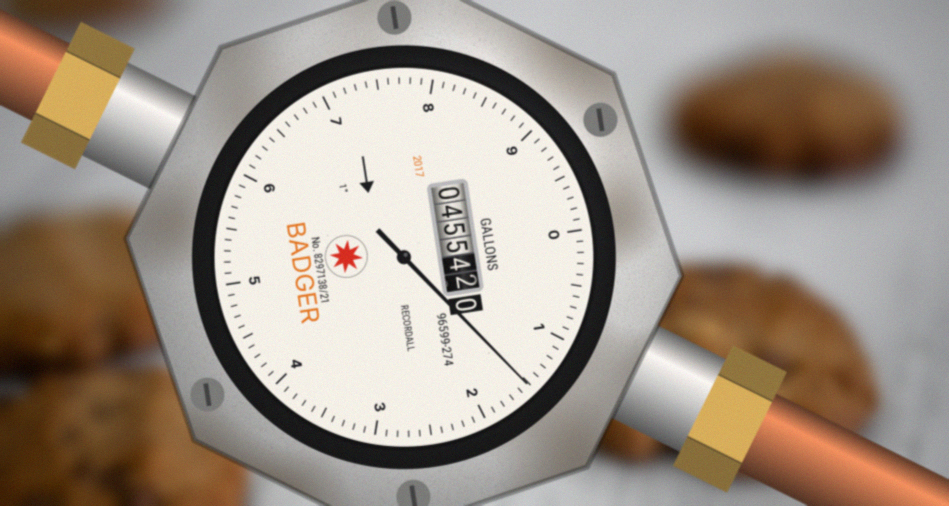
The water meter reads 455421.5 gal
